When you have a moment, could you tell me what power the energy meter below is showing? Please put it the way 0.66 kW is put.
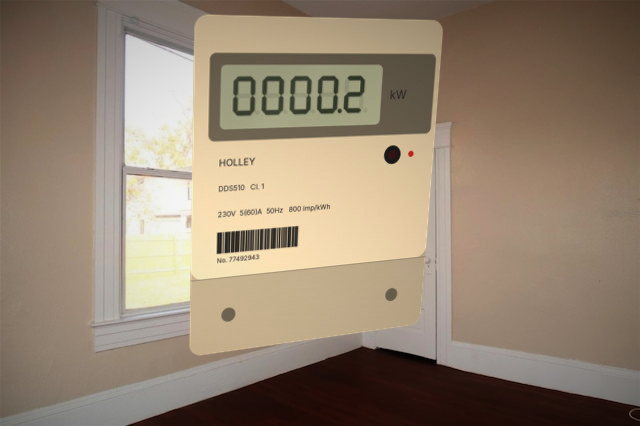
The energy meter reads 0.2 kW
